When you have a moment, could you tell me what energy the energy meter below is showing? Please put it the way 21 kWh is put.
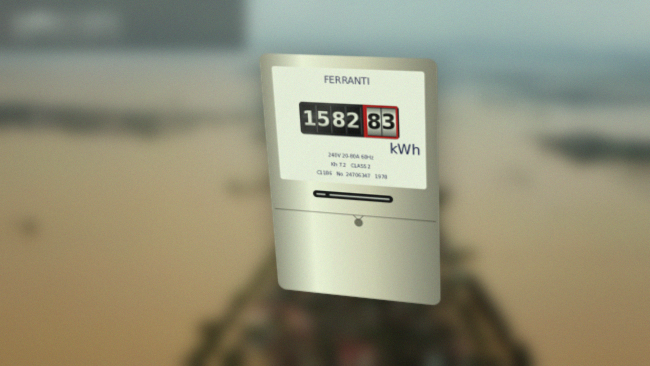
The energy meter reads 1582.83 kWh
